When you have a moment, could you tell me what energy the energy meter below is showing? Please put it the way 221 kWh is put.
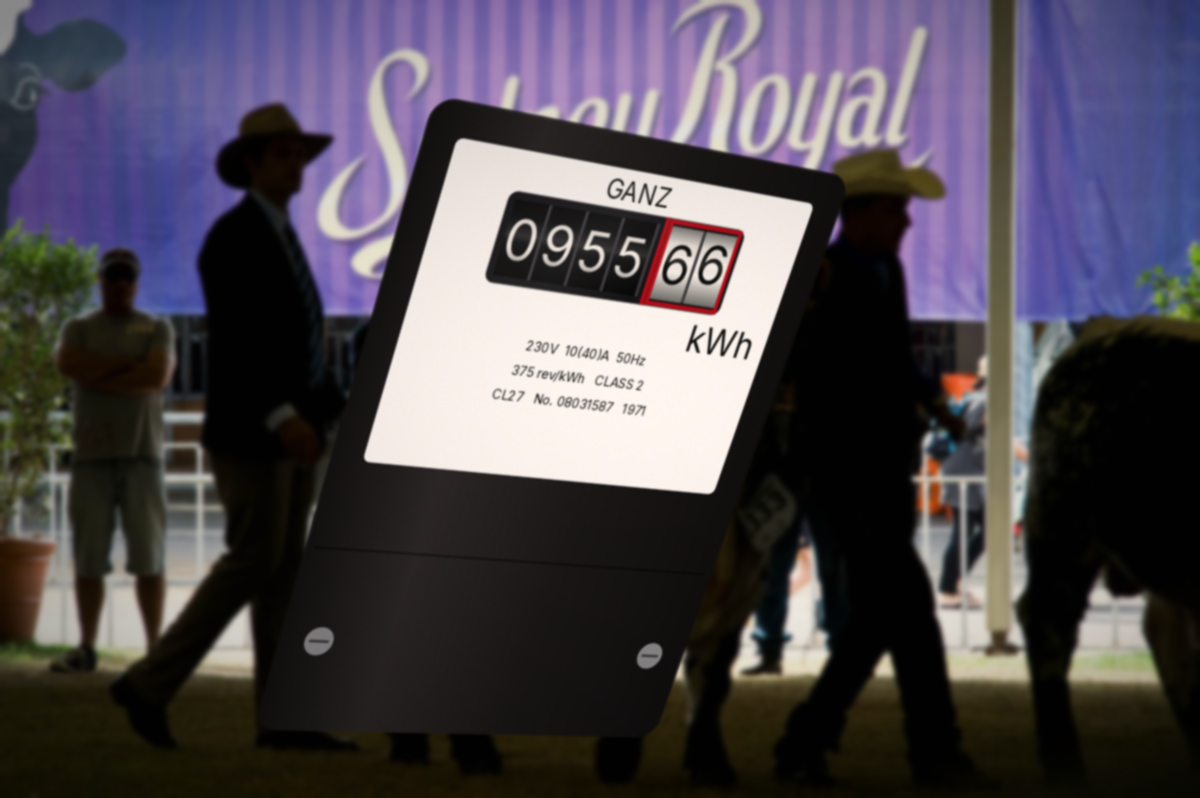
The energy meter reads 955.66 kWh
